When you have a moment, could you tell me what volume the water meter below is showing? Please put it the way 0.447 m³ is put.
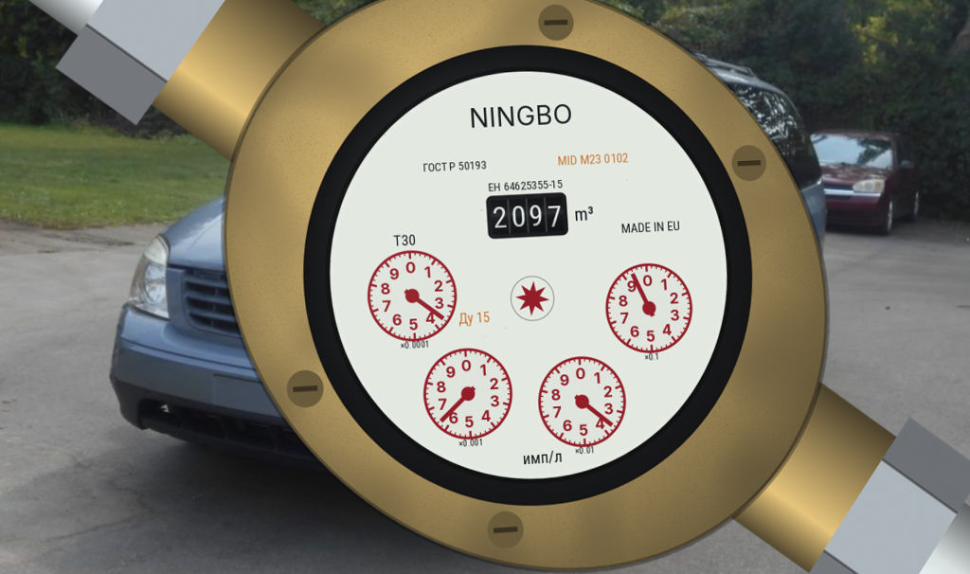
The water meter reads 2096.9363 m³
